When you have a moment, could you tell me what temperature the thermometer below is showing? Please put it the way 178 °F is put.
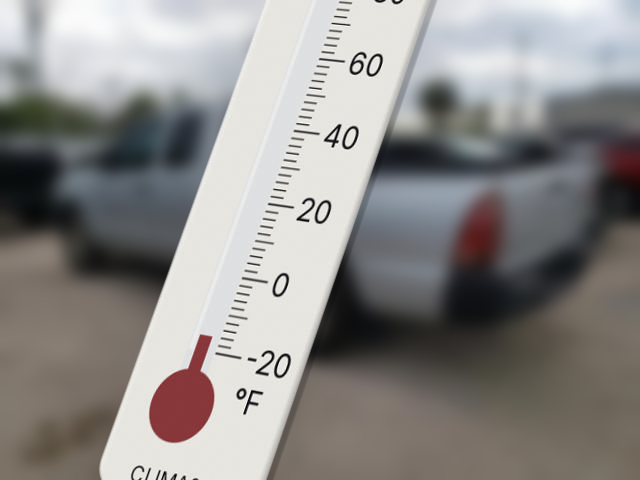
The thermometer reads -16 °F
